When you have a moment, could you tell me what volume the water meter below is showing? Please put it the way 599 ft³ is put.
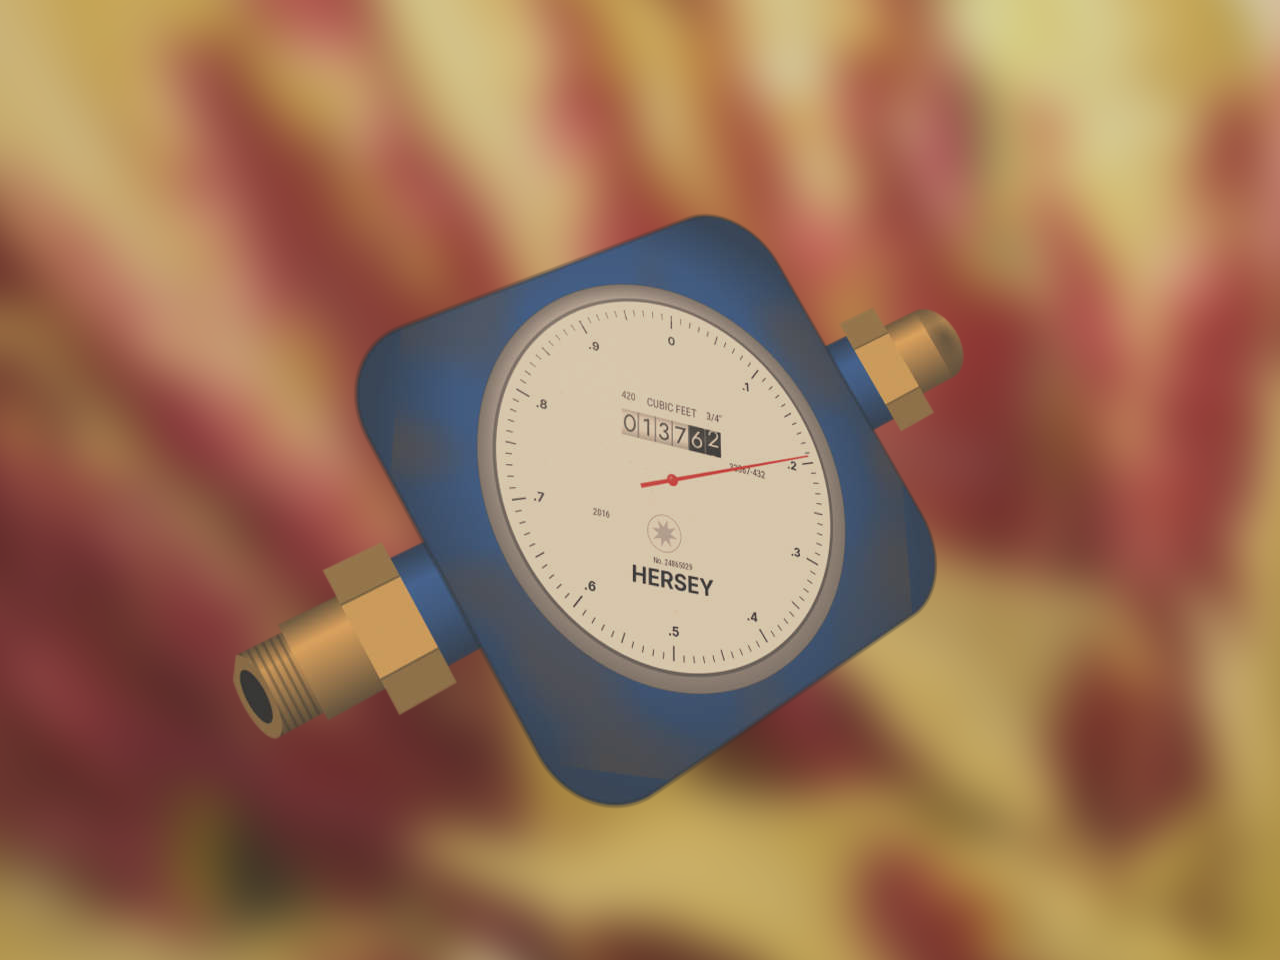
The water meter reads 13762.19 ft³
